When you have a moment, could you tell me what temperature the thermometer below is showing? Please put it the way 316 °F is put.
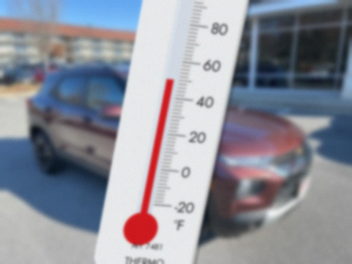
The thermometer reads 50 °F
